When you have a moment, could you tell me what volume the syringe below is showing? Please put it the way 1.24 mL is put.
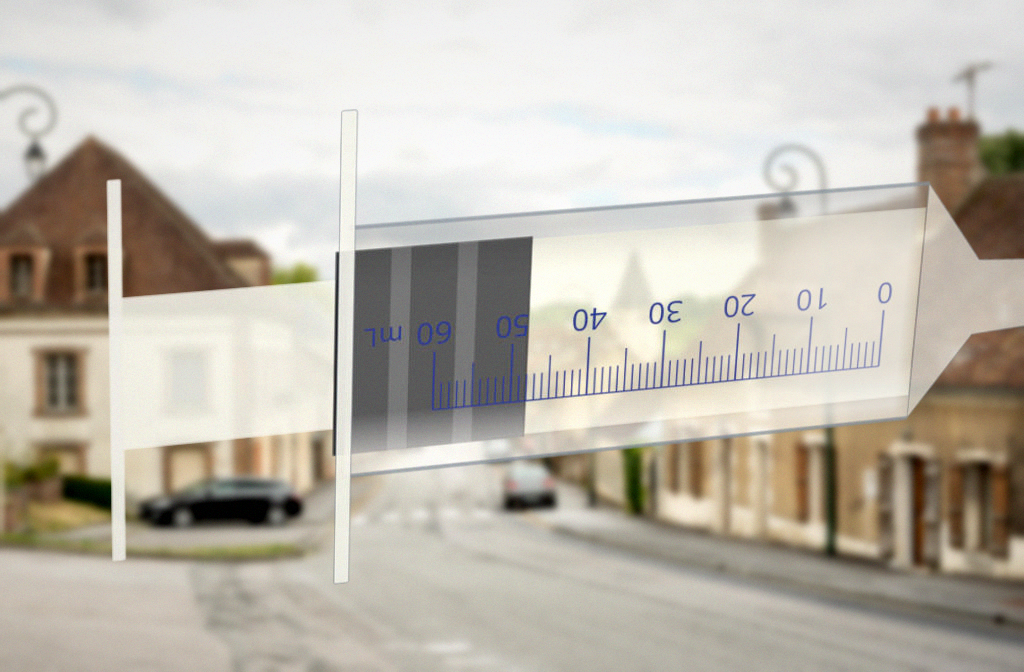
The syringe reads 48 mL
